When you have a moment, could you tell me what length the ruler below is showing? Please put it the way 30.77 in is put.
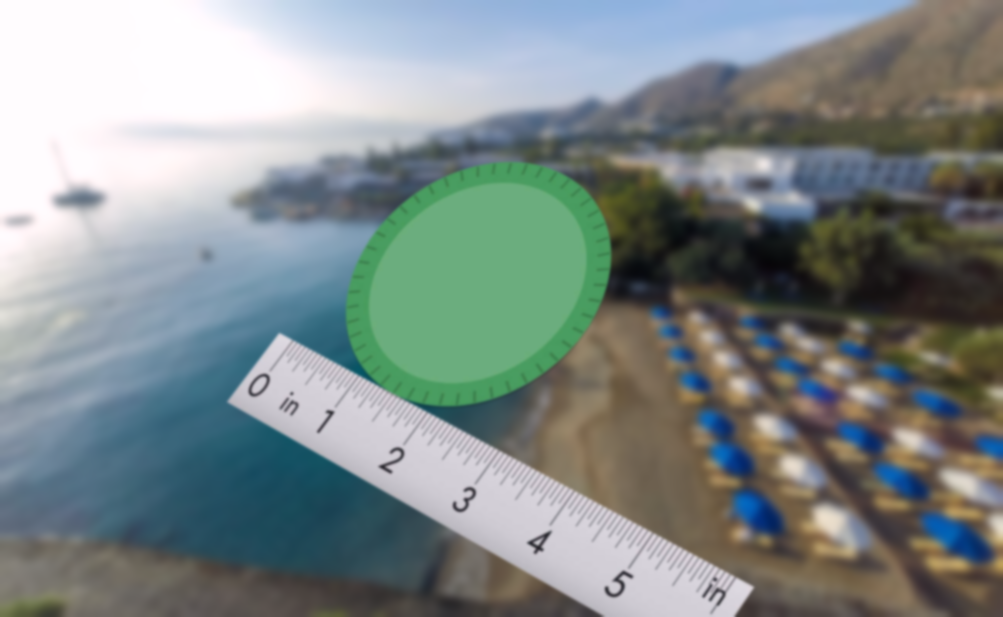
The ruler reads 3 in
